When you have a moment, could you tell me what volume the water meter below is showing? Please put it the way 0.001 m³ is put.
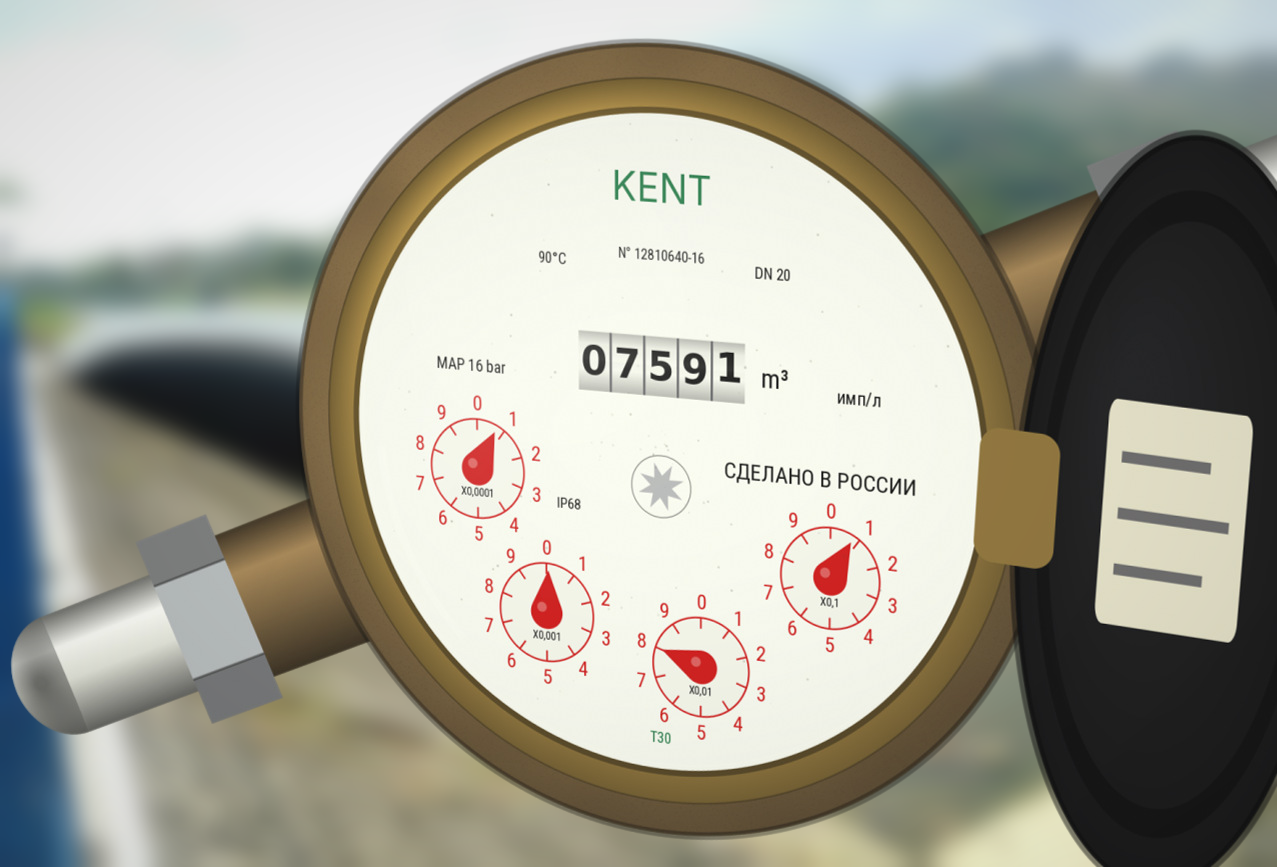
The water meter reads 7591.0800 m³
